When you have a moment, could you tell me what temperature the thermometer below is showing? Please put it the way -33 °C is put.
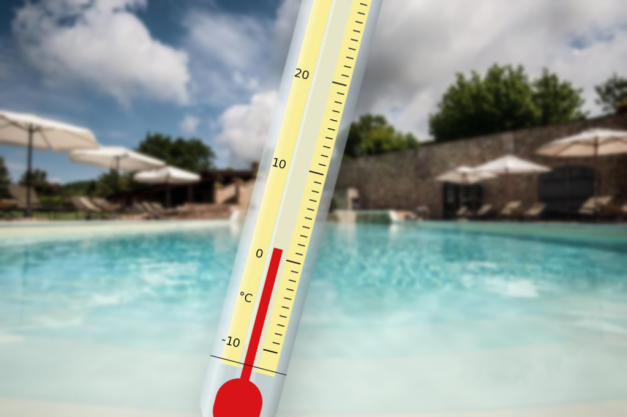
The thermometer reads 1 °C
